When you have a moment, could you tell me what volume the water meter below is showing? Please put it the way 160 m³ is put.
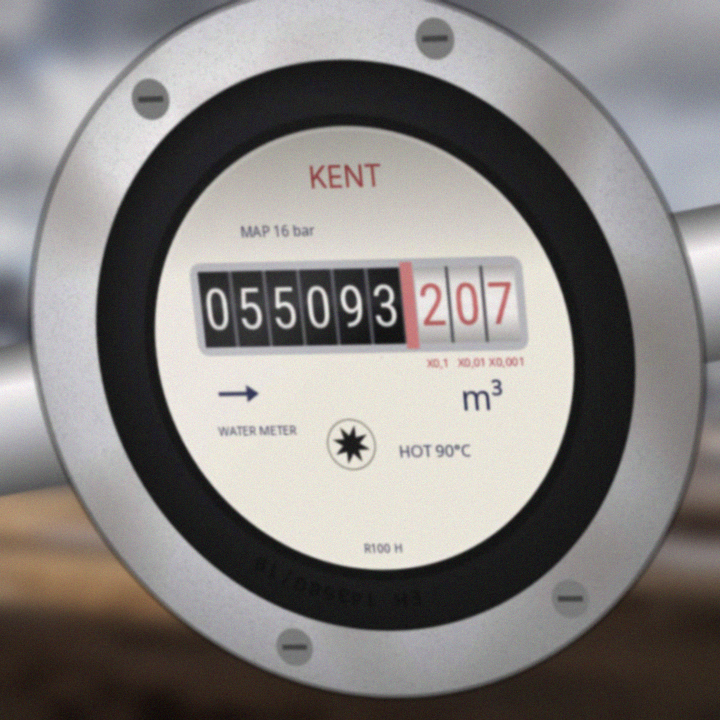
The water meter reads 55093.207 m³
